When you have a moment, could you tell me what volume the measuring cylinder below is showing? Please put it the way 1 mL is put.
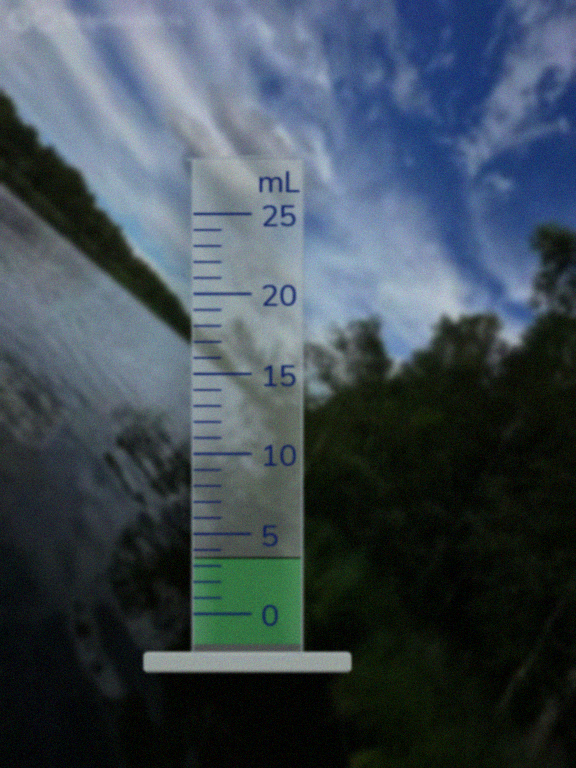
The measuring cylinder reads 3.5 mL
